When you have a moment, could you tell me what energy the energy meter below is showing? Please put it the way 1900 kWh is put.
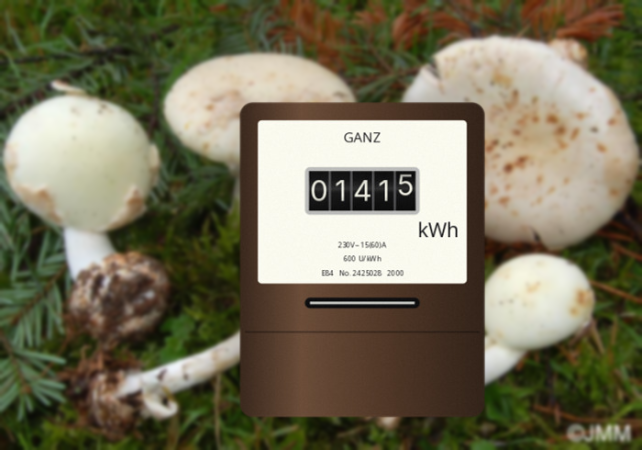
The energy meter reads 1415 kWh
